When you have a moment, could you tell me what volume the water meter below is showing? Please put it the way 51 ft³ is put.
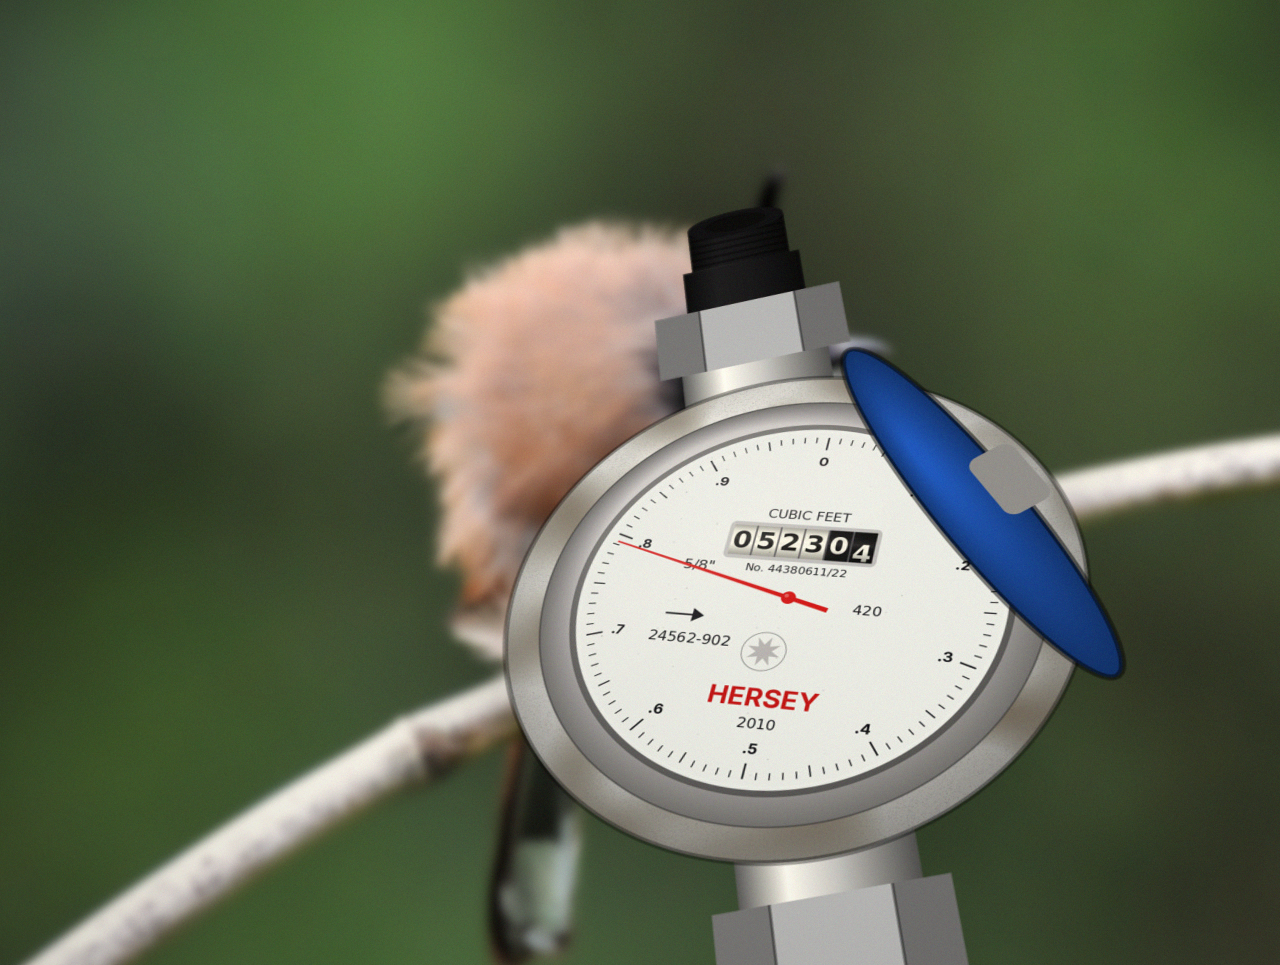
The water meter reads 52303.79 ft³
